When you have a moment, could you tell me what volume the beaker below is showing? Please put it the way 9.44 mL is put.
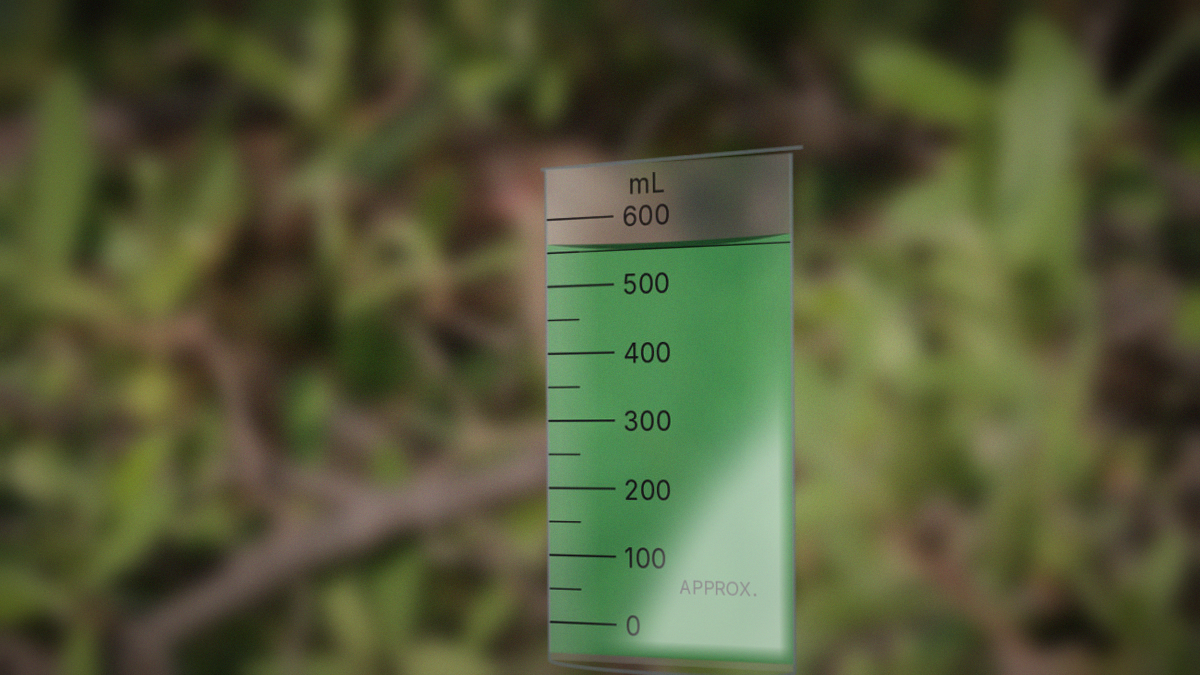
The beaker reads 550 mL
